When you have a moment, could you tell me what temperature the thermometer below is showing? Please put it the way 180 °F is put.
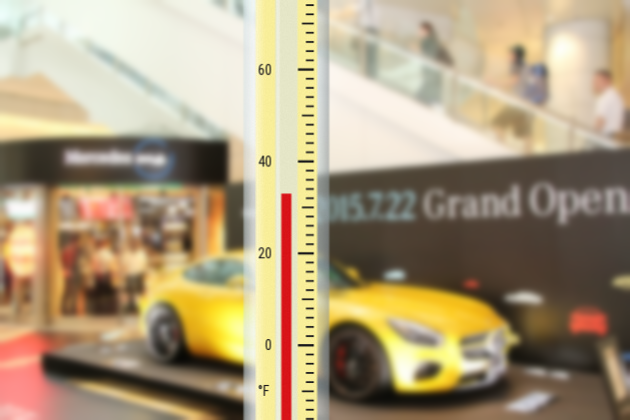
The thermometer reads 33 °F
